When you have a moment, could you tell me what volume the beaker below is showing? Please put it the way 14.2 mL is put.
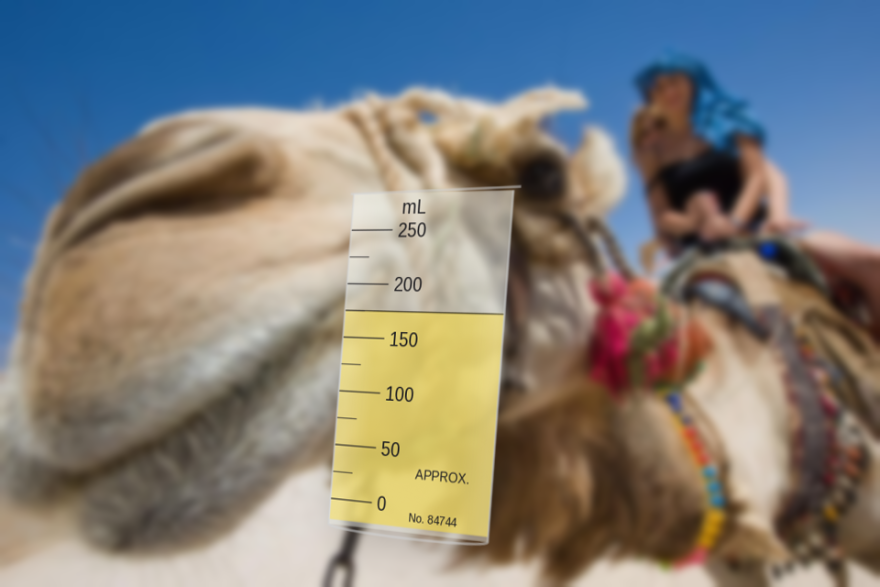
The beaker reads 175 mL
